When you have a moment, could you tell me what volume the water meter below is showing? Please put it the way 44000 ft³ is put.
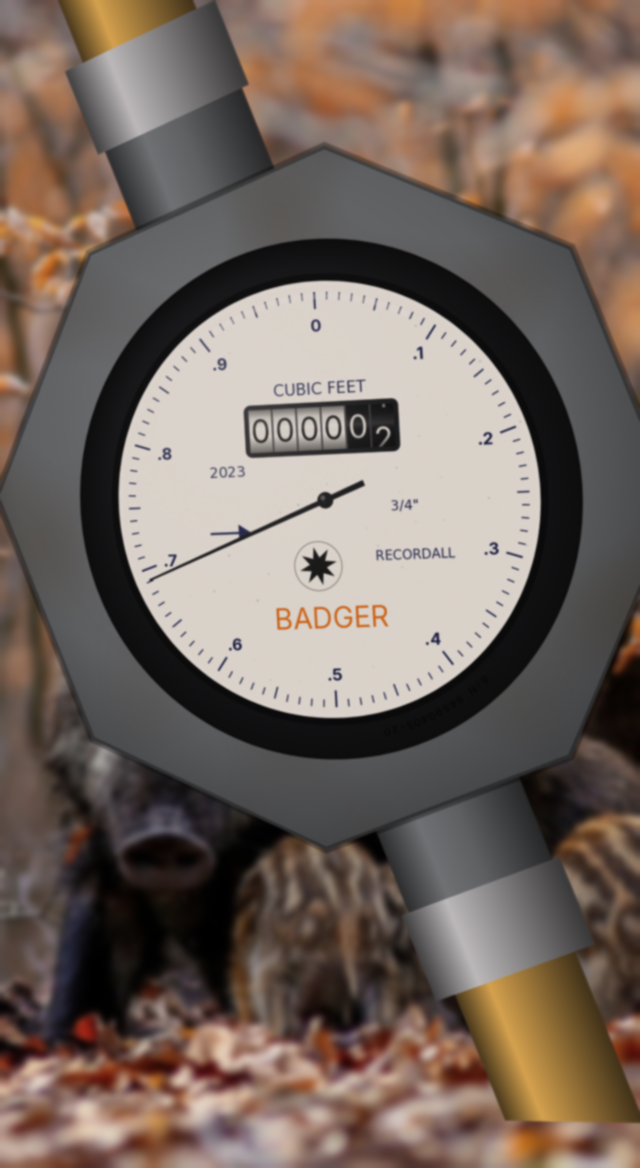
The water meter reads 1.69 ft³
